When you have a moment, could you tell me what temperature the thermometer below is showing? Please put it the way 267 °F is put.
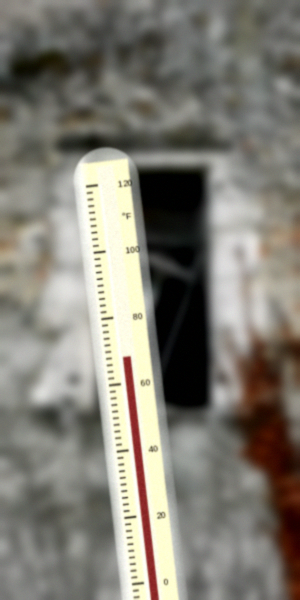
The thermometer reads 68 °F
